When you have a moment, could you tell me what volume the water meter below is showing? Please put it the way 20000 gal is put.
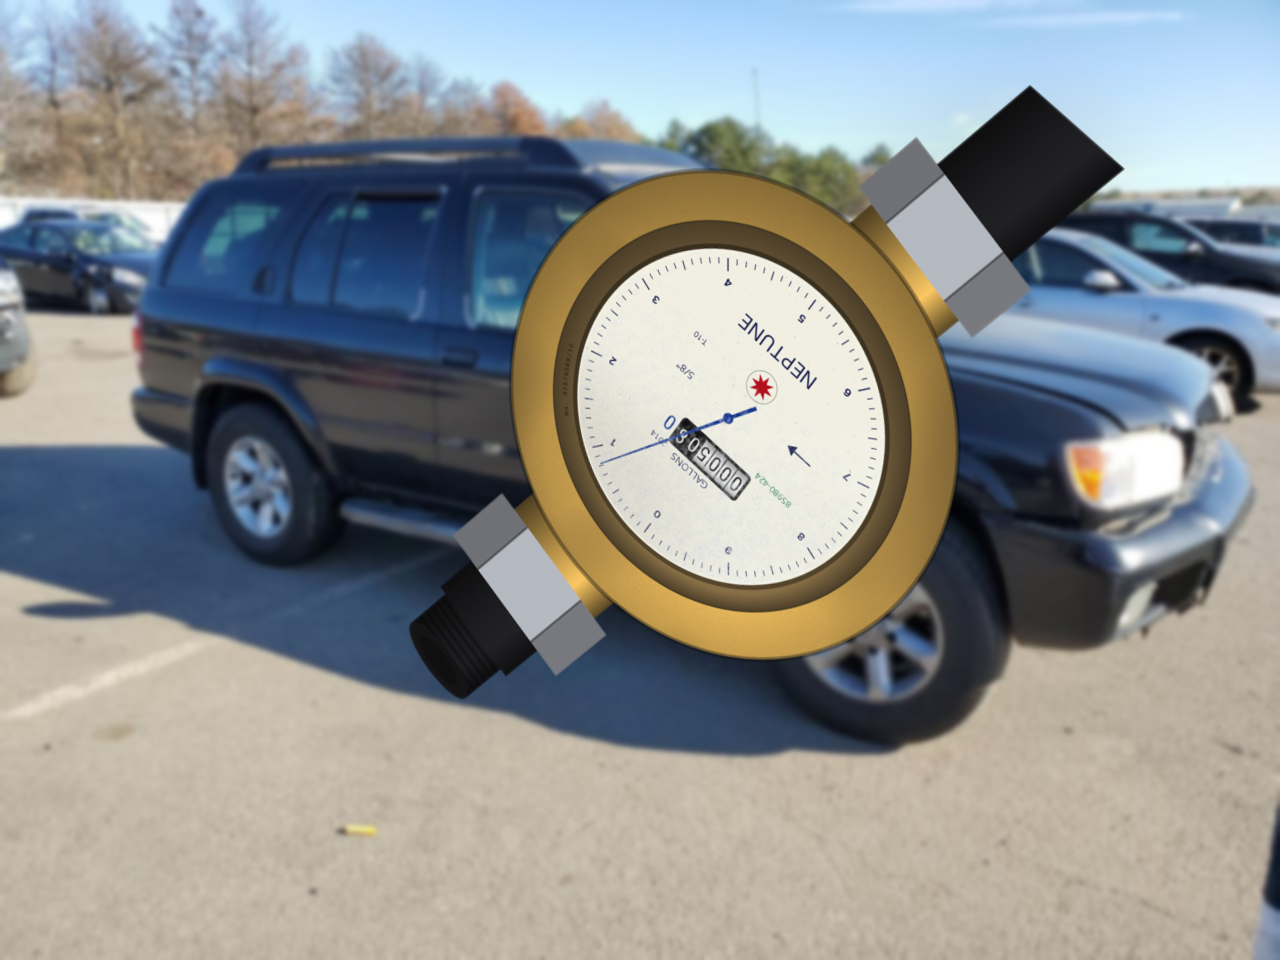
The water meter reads 5080.8 gal
